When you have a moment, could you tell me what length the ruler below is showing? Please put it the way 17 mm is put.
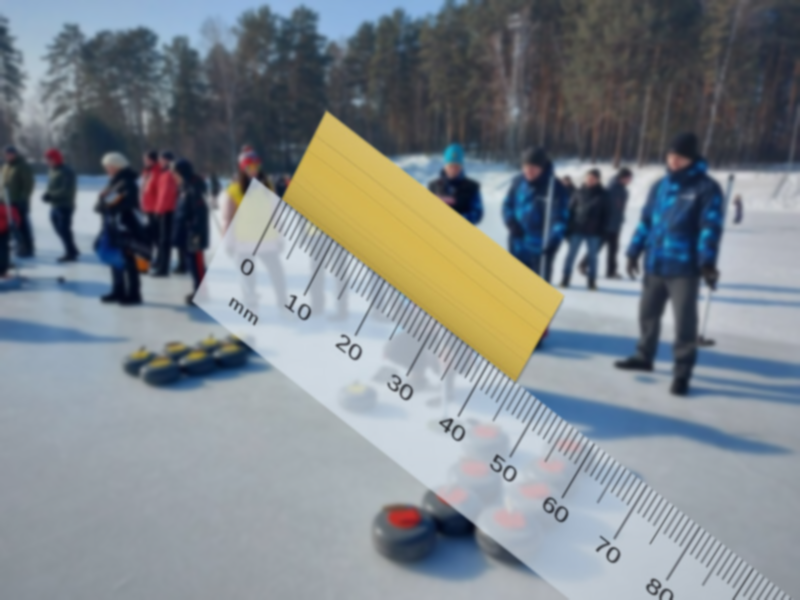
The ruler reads 45 mm
